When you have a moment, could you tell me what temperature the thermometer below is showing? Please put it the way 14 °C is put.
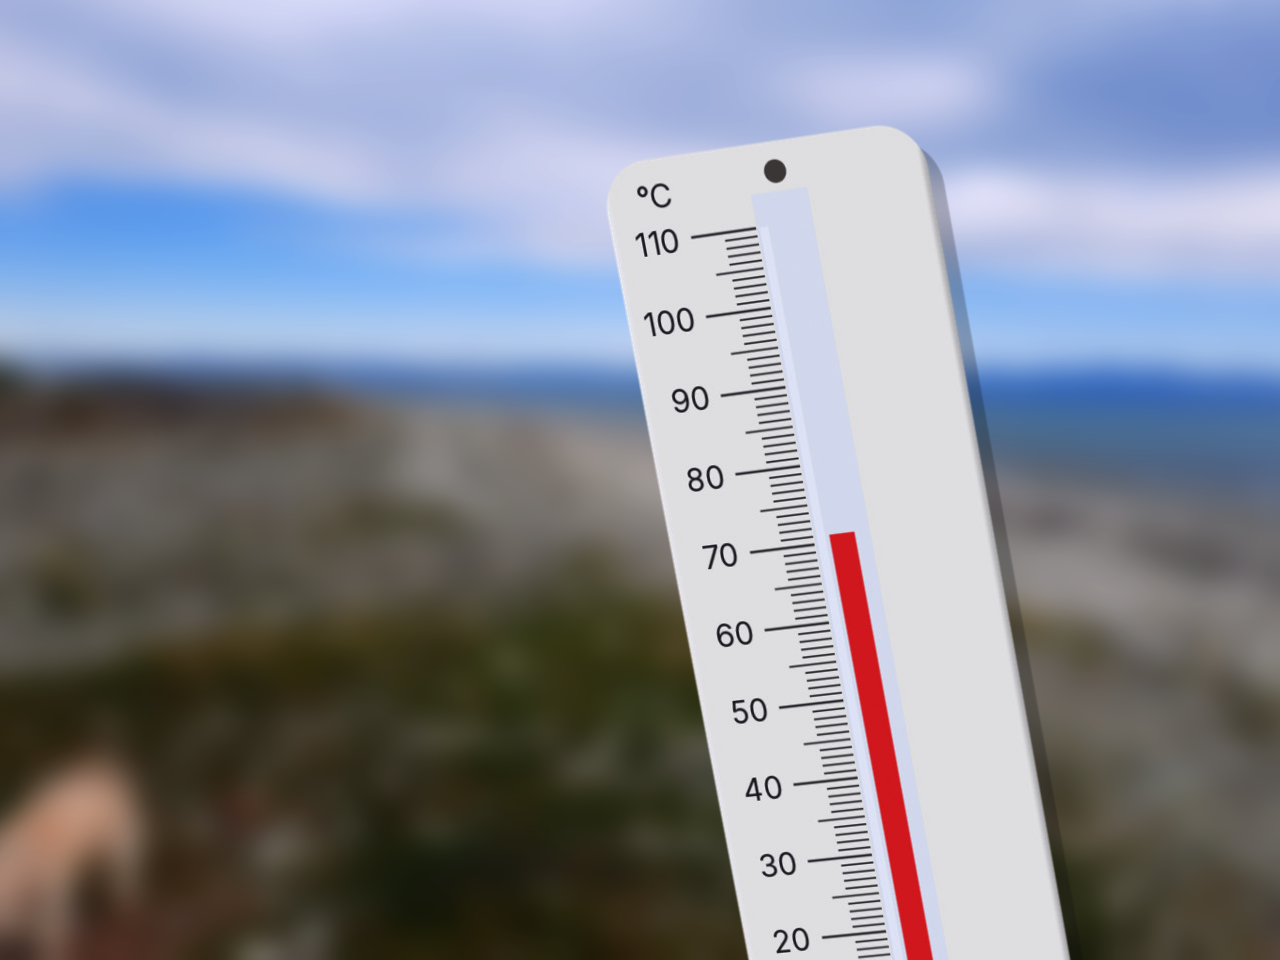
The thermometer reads 71 °C
